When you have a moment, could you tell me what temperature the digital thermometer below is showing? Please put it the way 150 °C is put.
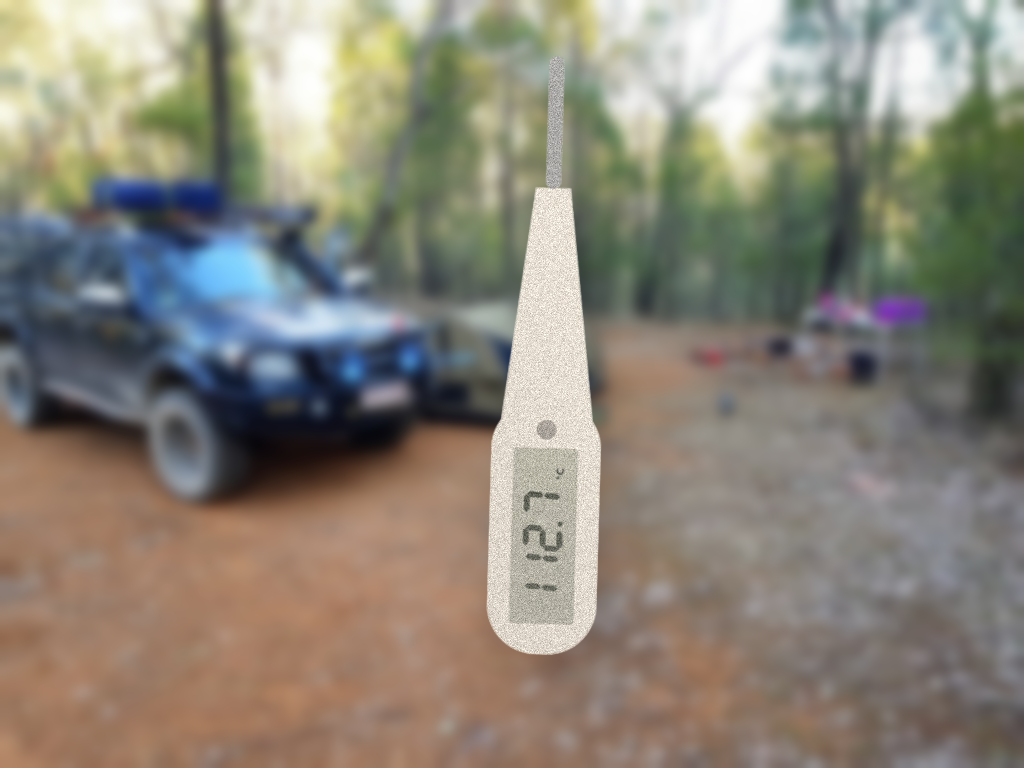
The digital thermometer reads 112.7 °C
